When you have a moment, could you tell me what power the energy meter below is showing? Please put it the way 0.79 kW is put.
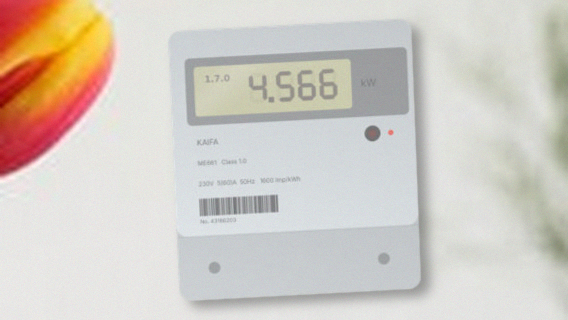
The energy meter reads 4.566 kW
